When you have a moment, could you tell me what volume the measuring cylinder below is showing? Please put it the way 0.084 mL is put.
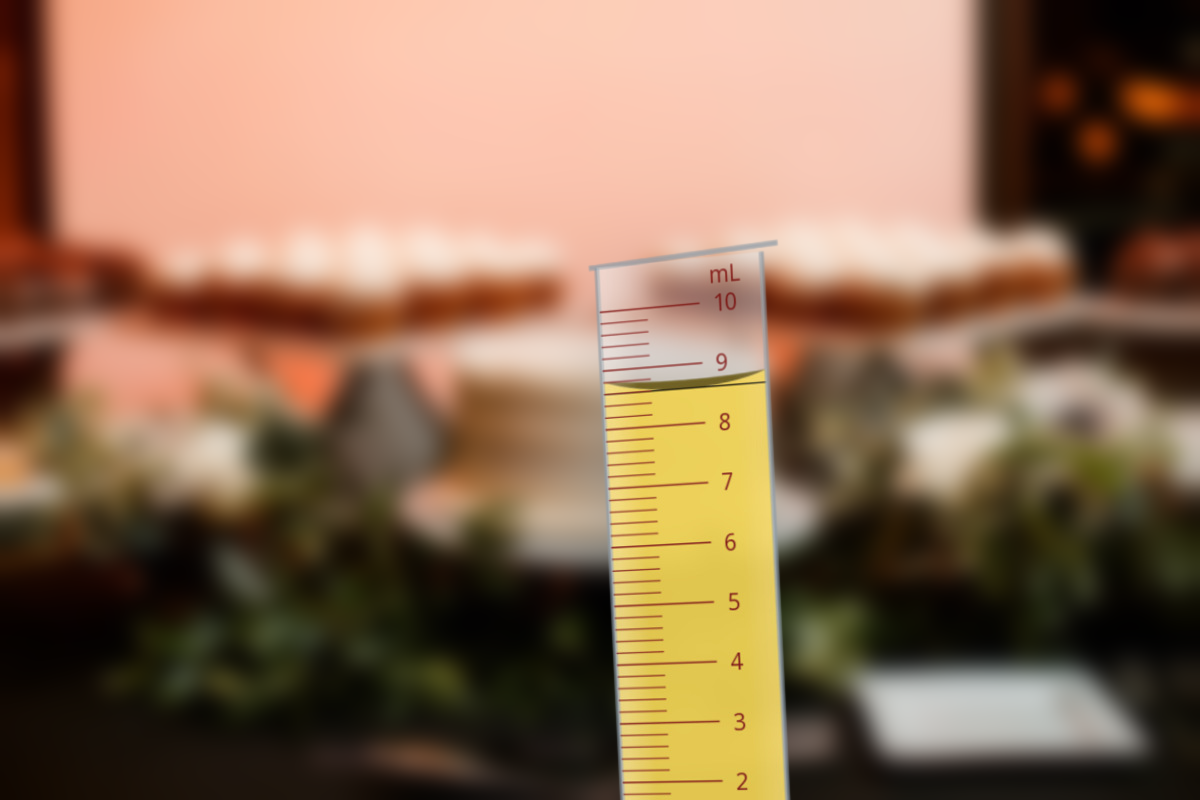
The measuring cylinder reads 8.6 mL
